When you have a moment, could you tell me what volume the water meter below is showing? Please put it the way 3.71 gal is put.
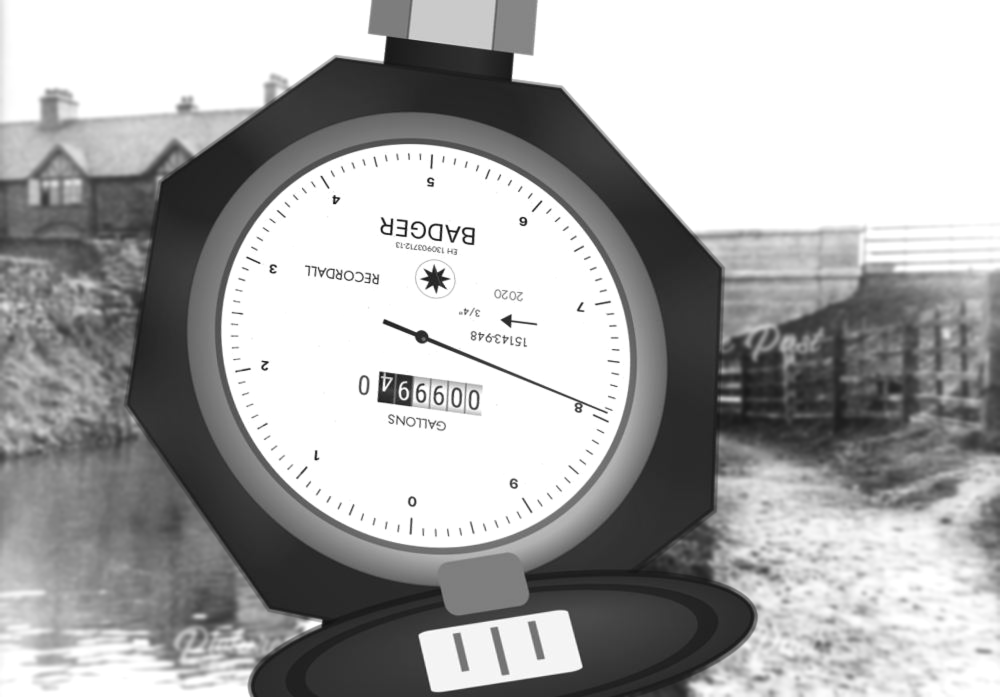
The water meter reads 99937.9 gal
